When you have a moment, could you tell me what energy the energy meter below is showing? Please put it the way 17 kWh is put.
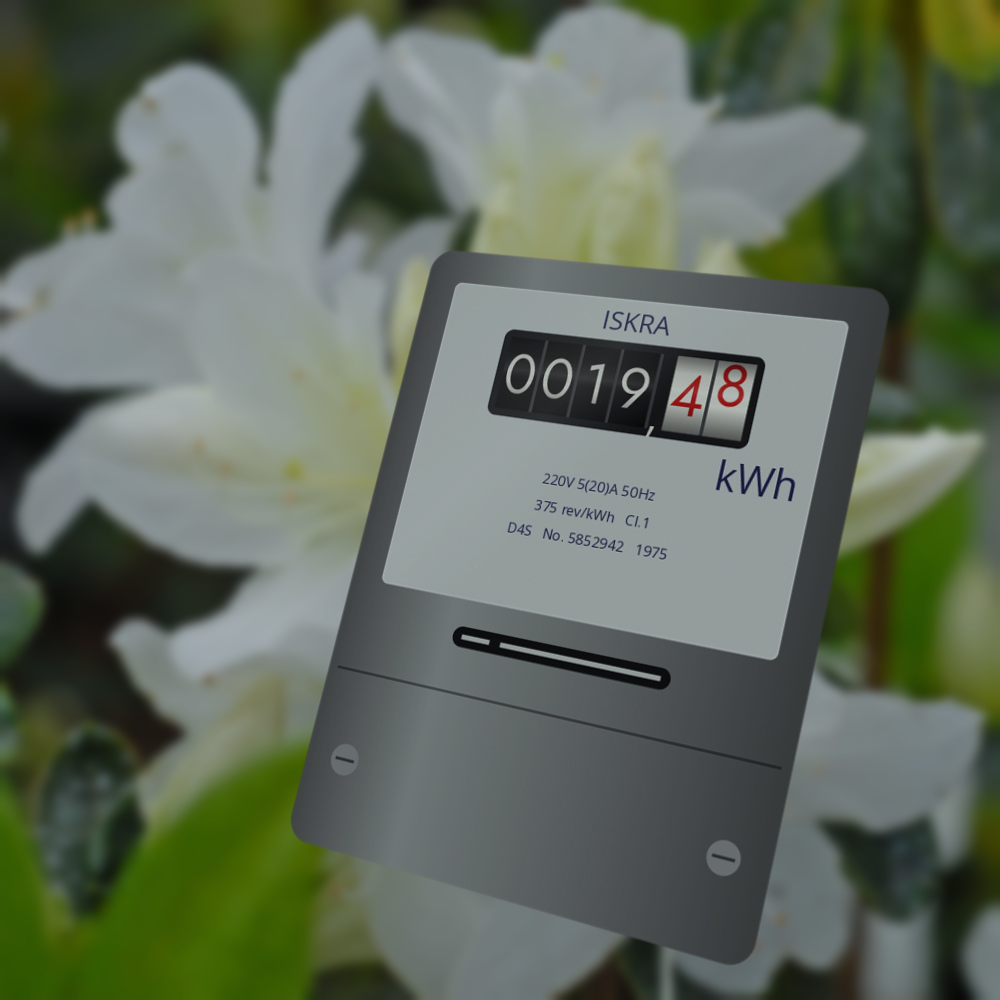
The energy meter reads 19.48 kWh
